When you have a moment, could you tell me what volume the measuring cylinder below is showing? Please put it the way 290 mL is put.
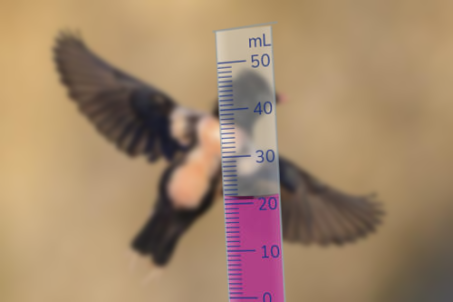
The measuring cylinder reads 21 mL
